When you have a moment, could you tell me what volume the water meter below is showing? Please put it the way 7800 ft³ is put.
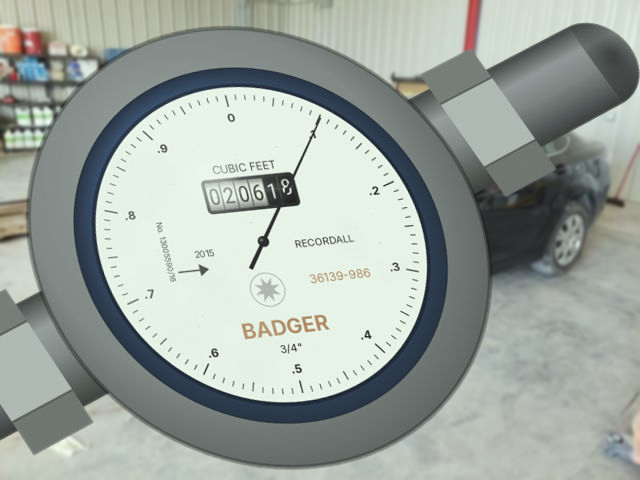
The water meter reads 20618.10 ft³
